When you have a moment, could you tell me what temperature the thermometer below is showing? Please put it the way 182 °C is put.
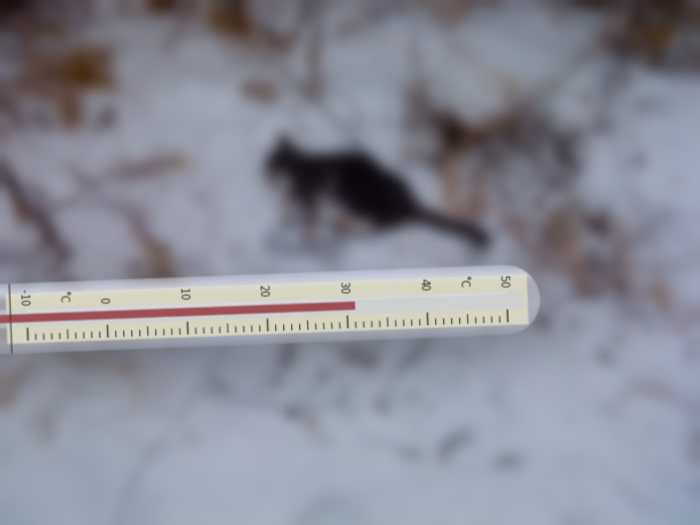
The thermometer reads 31 °C
